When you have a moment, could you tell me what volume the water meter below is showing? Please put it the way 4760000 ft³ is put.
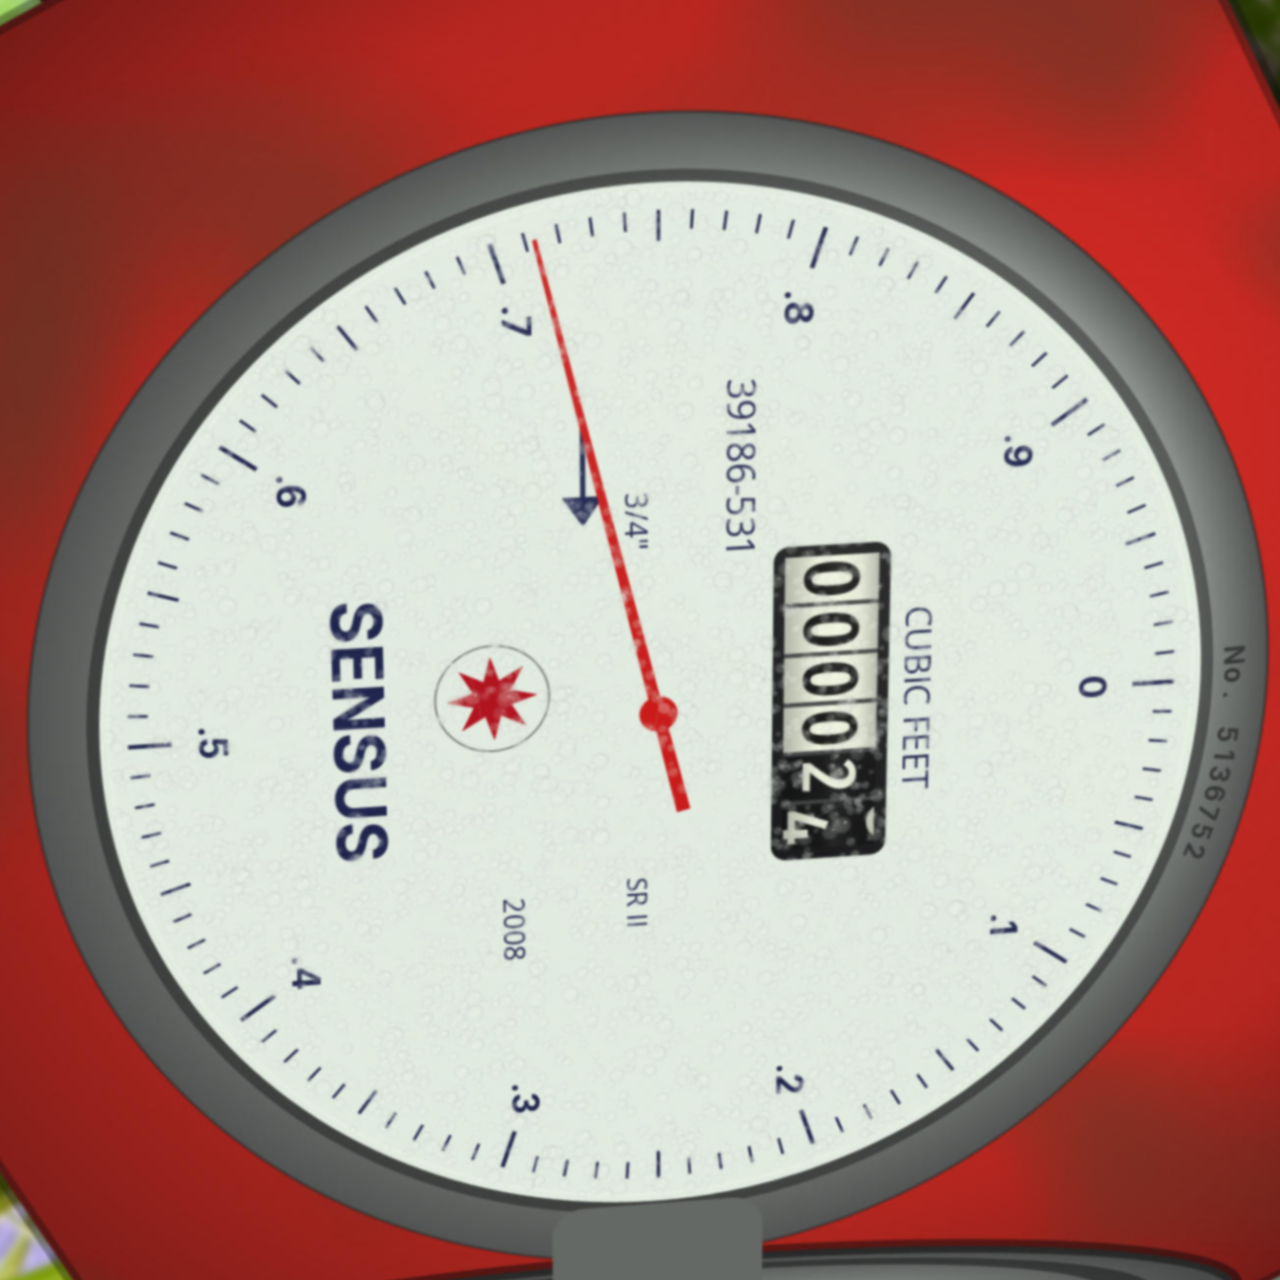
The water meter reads 23.71 ft³
